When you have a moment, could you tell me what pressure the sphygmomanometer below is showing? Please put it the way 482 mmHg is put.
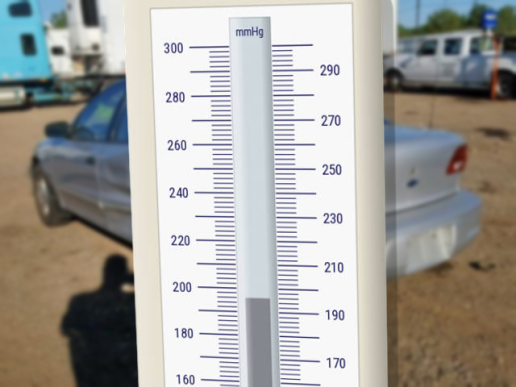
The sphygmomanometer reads 196 mmHg
